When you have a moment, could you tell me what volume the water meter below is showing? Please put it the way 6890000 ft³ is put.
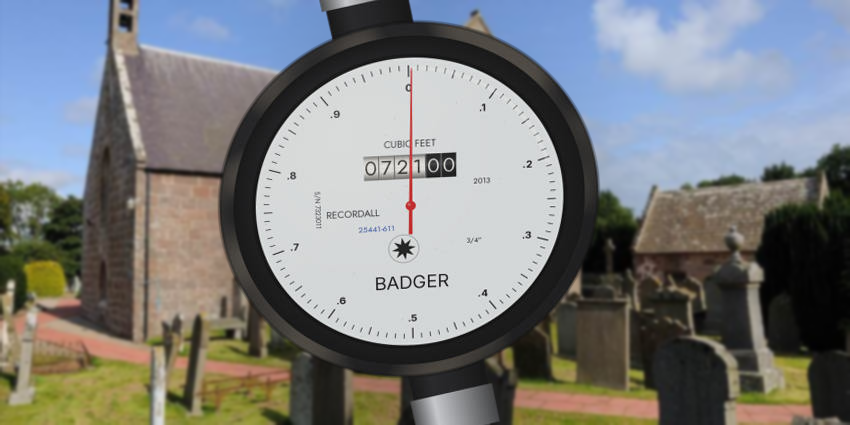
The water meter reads 72100.00 ft³
